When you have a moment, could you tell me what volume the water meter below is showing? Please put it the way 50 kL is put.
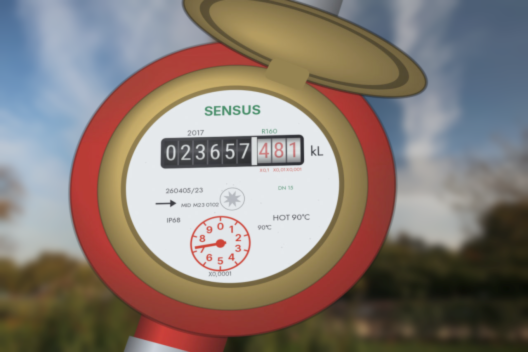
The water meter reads 23657.4817 kL
